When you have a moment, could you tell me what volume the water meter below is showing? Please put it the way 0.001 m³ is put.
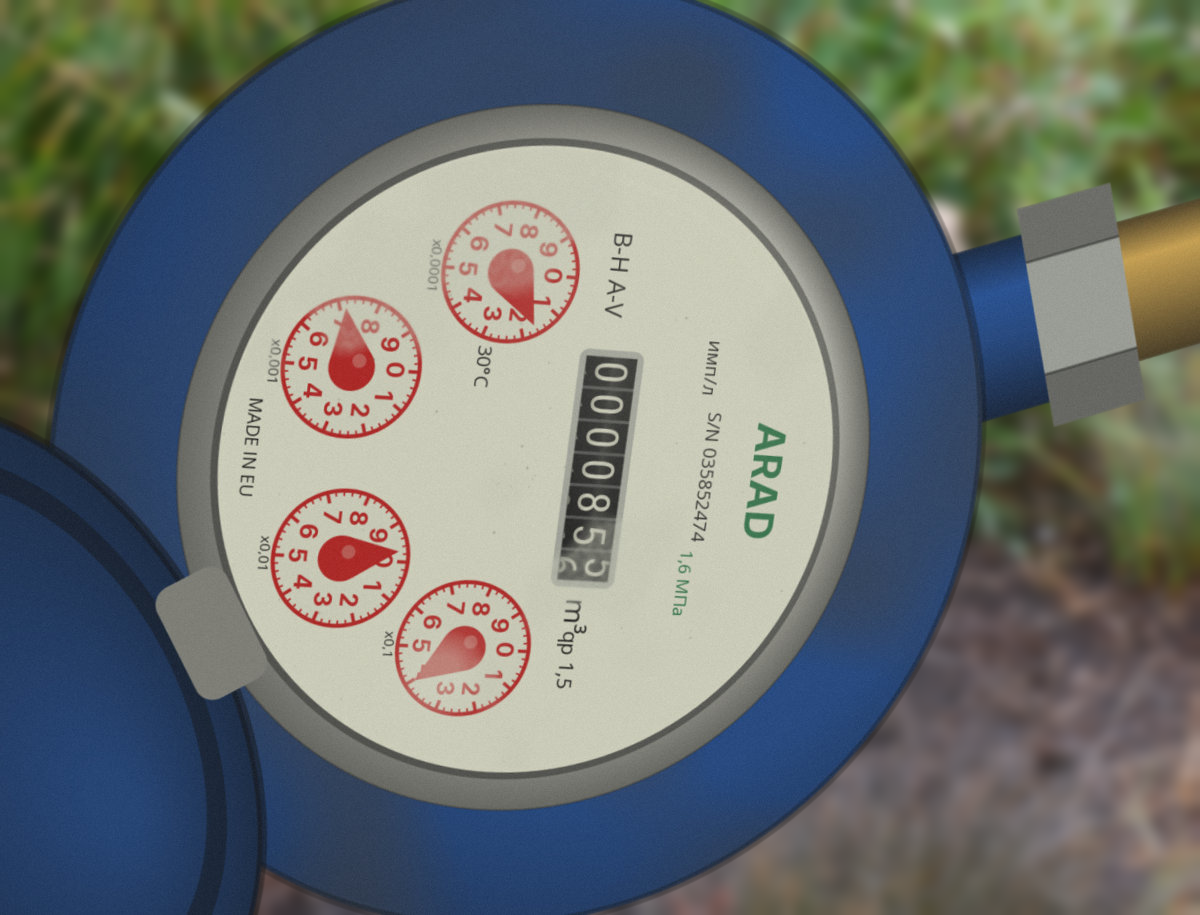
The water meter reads 855.3971 m³
